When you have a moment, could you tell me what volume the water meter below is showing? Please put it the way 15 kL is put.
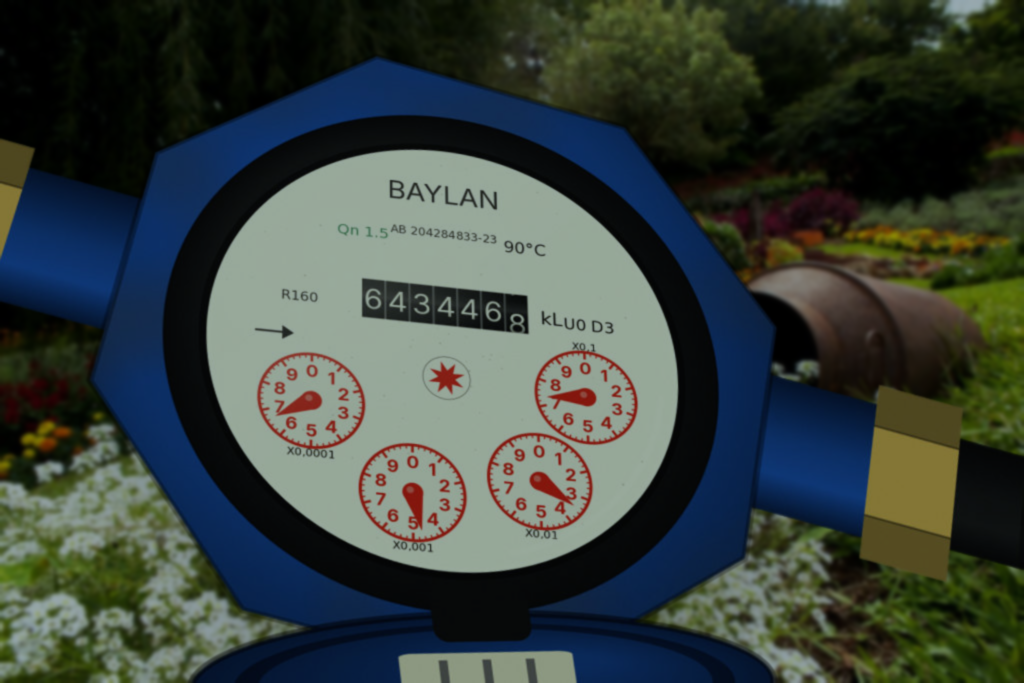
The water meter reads 6434467.7346 kL
